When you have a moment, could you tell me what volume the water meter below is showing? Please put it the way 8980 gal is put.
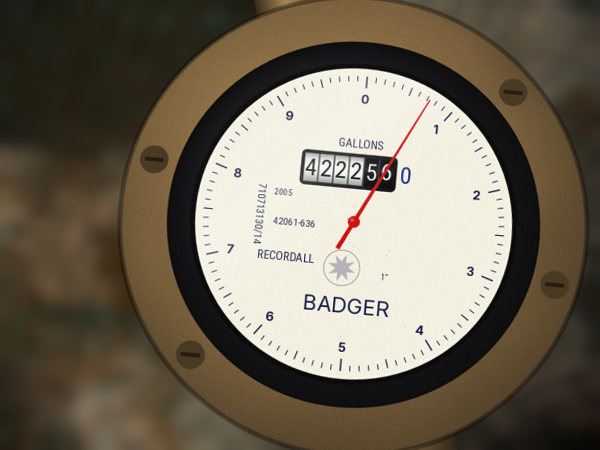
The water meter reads 4222560.7 gal
